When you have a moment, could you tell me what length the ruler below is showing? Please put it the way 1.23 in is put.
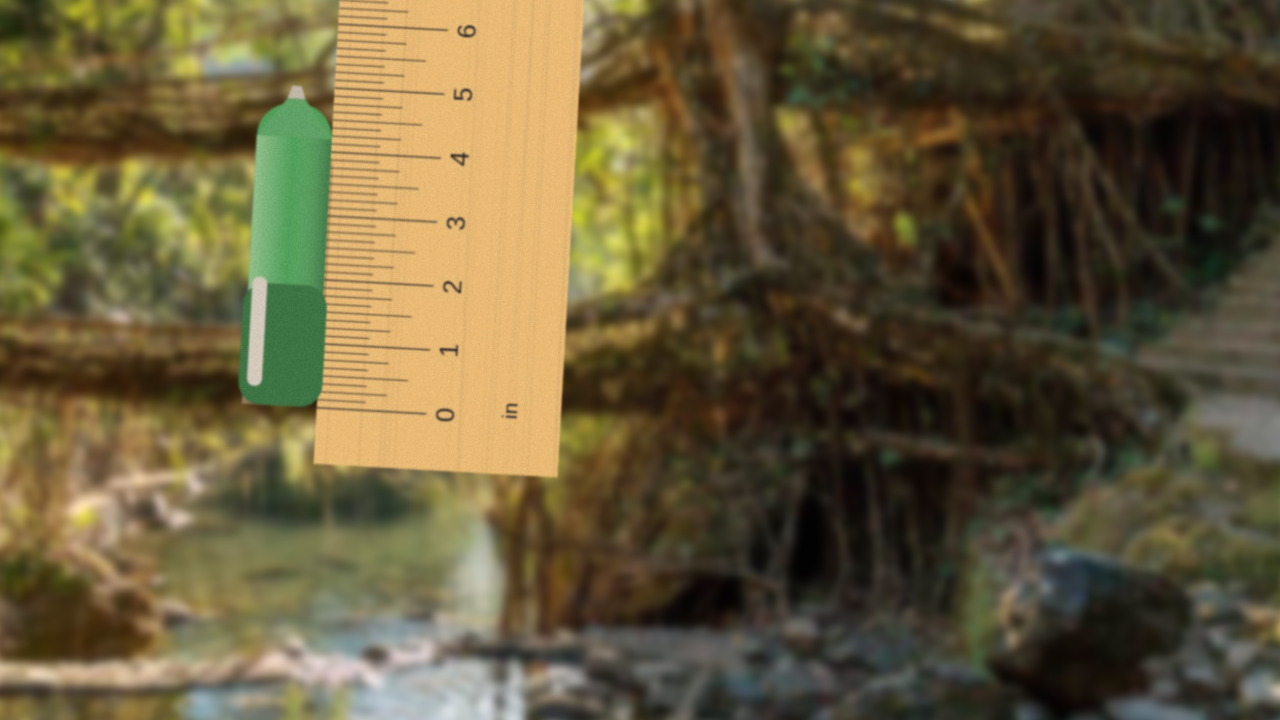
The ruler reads 5 in
